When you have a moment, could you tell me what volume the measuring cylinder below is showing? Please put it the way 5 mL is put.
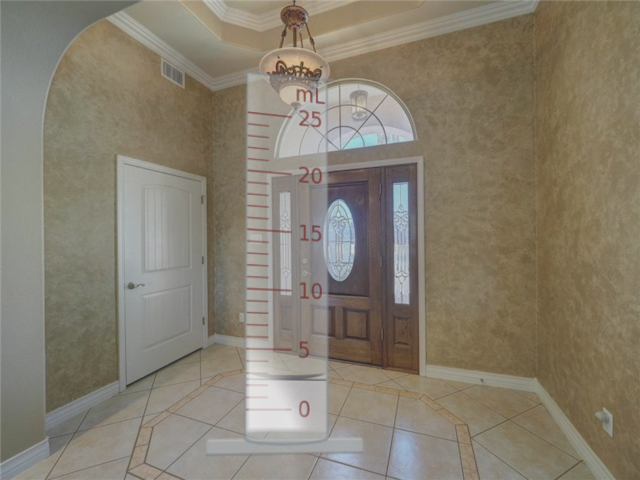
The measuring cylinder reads 2.5 mL
